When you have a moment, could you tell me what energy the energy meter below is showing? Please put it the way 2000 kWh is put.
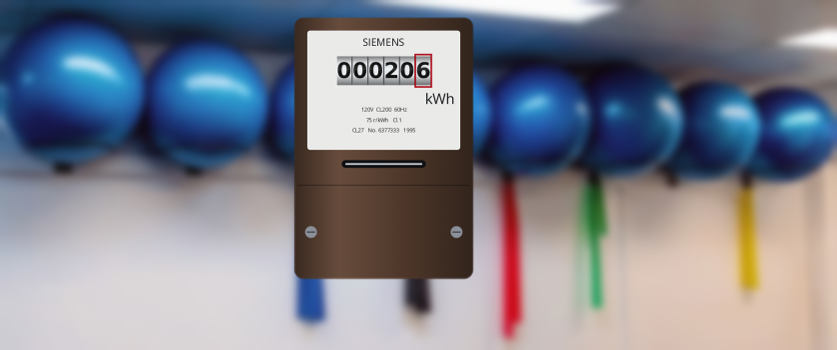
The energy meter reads 20.6 kWh
